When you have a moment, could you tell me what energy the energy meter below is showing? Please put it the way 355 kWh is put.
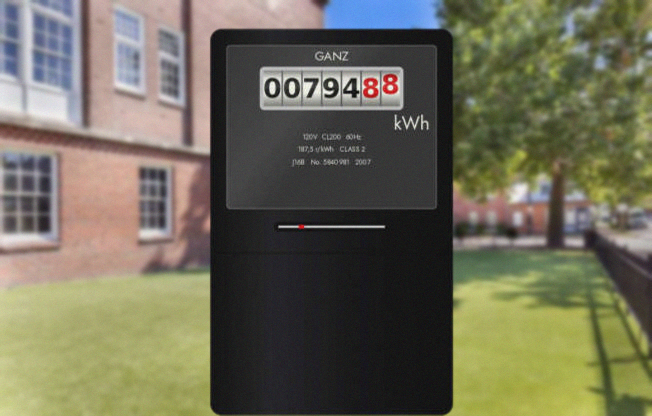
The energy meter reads 794.88 kWh
